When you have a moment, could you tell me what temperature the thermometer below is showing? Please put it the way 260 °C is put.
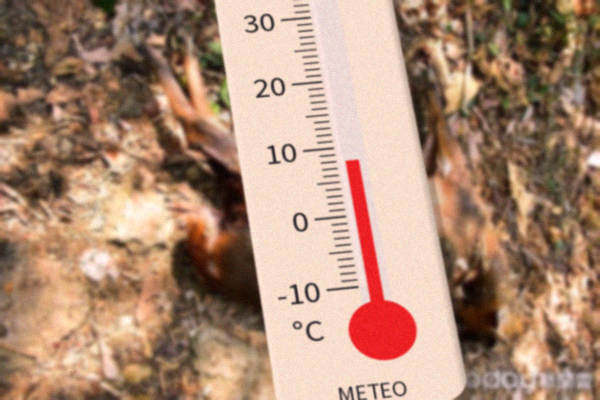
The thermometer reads 8 °C
